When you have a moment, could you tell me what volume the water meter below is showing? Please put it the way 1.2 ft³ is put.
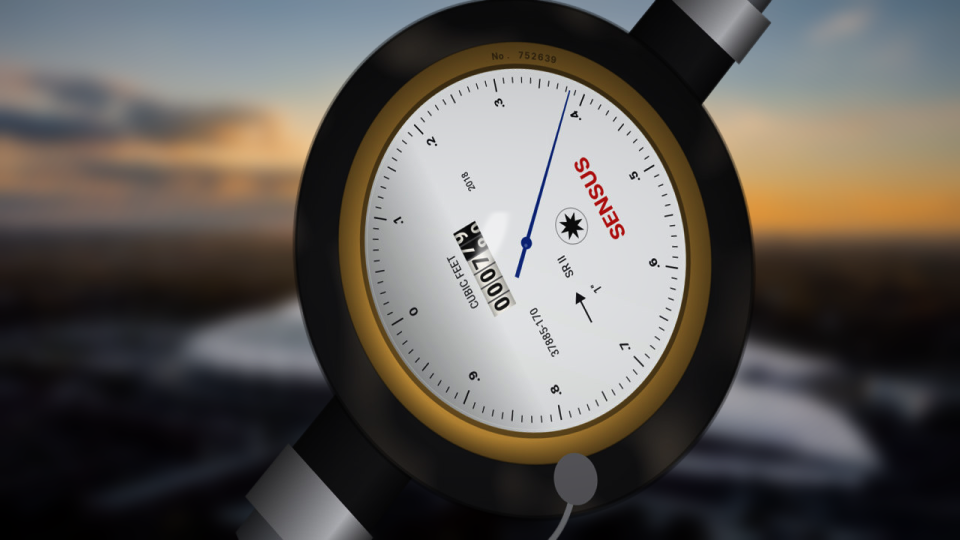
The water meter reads 779.38 ft³
